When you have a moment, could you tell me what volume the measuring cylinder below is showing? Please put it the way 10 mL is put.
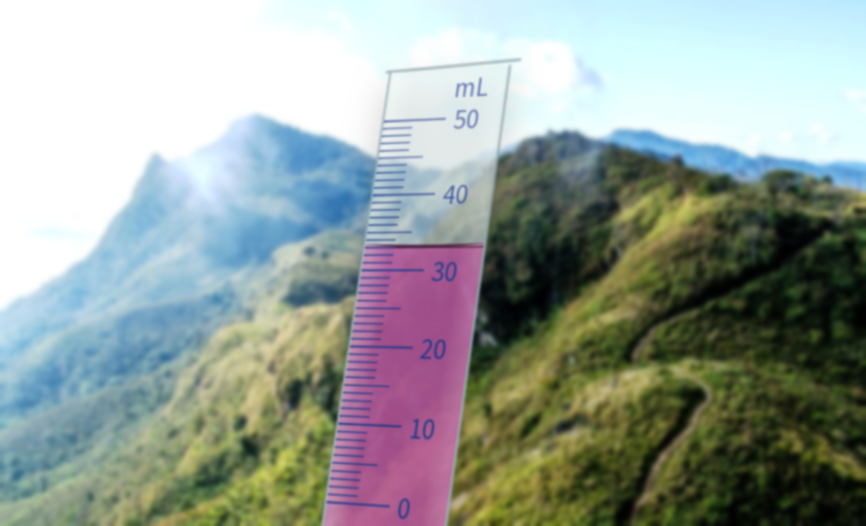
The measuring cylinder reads 33 mL
